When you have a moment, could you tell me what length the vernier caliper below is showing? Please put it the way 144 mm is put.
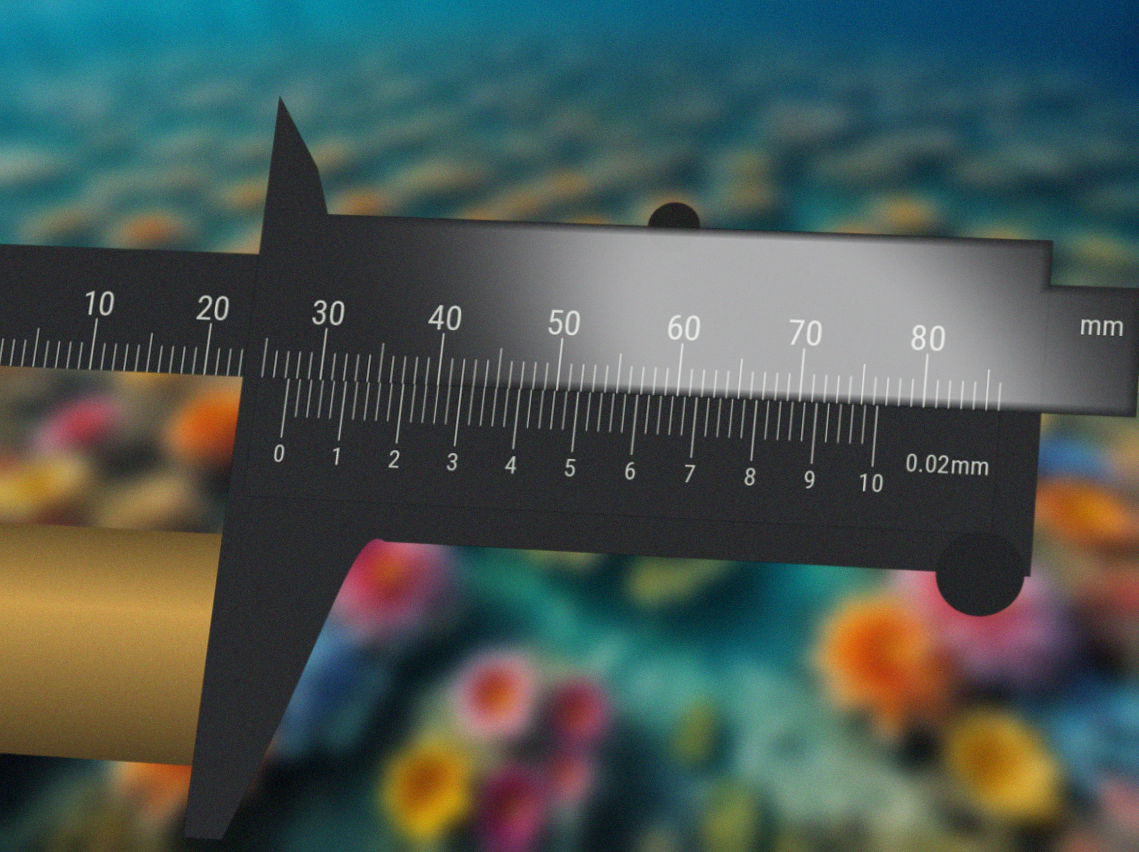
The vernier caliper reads 27.3 mm
